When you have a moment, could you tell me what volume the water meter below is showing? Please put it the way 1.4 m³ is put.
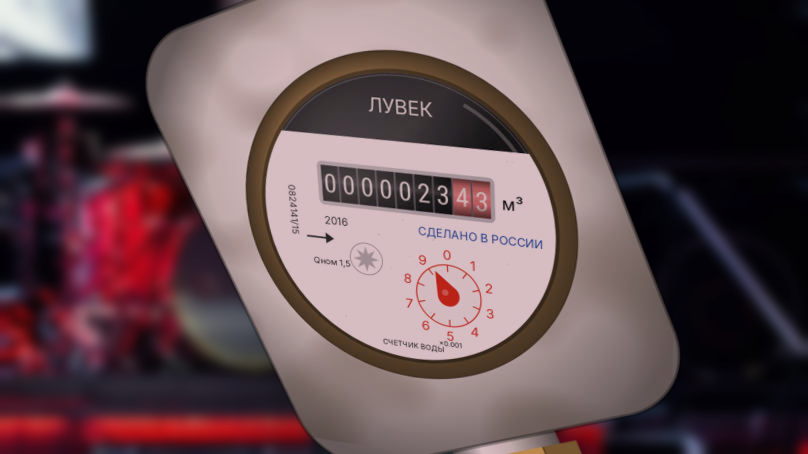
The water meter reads 23.429 m³
